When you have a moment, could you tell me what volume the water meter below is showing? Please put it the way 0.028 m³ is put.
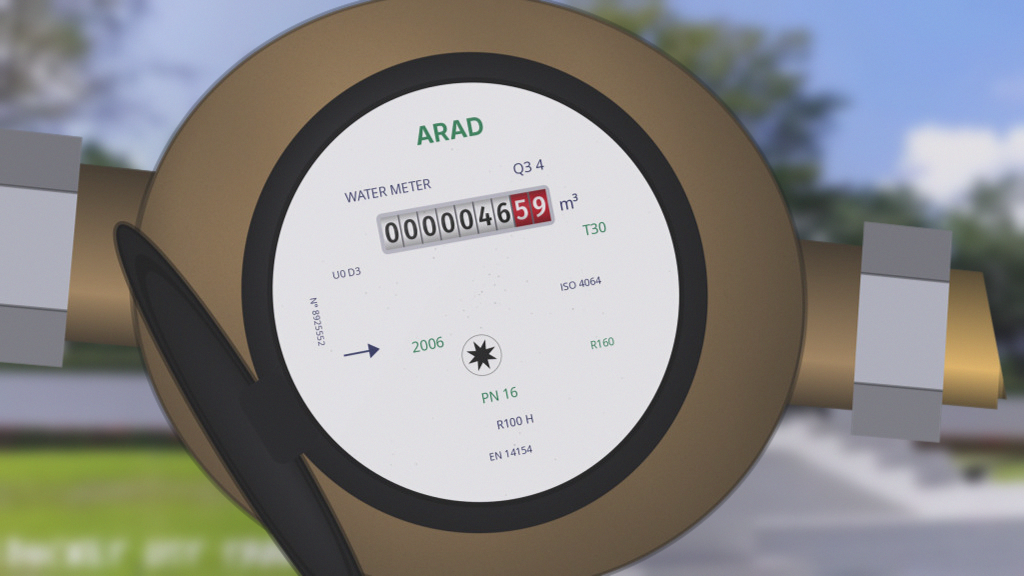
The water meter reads 46.59 m³
